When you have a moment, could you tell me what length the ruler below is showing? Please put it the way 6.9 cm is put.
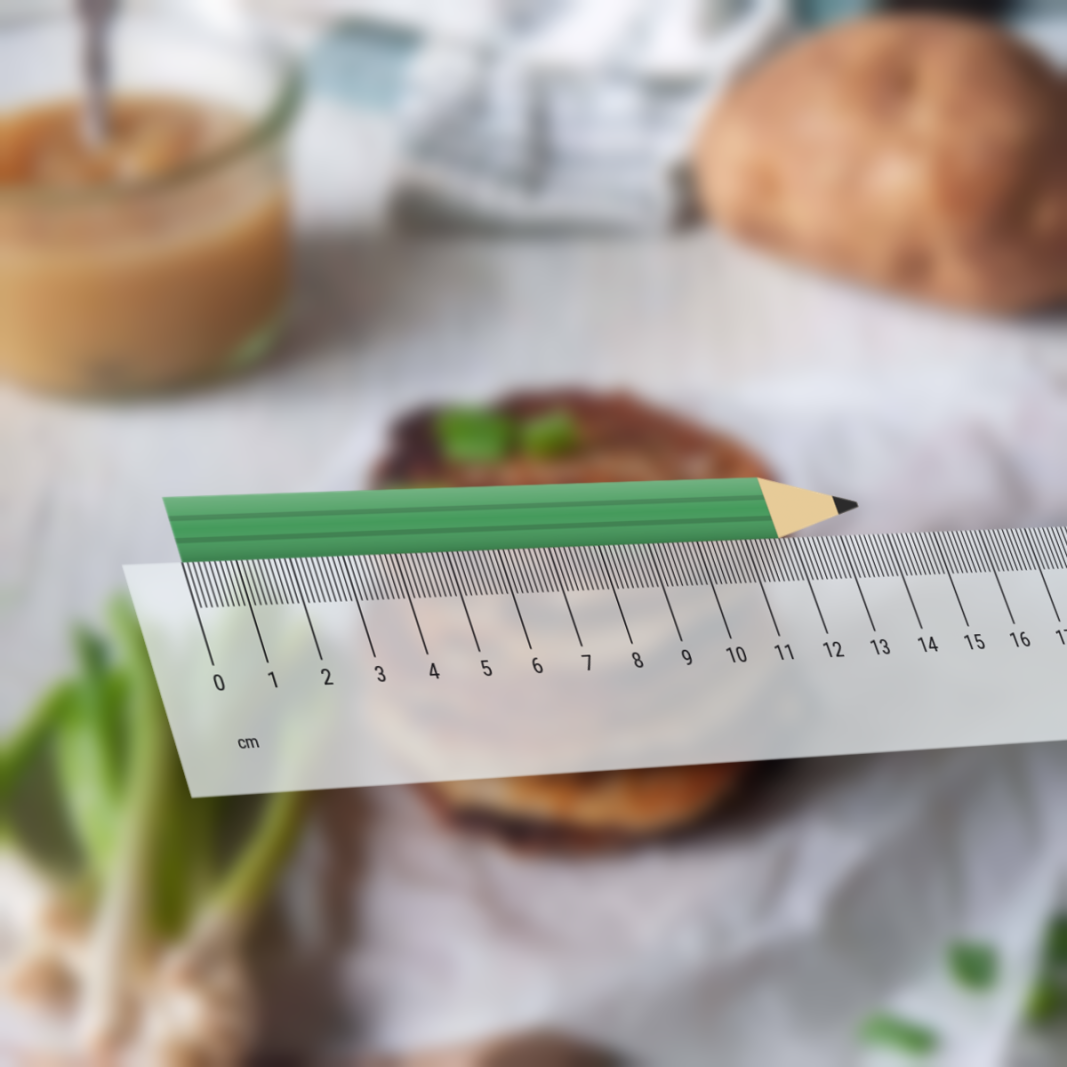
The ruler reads 13.6 cm
